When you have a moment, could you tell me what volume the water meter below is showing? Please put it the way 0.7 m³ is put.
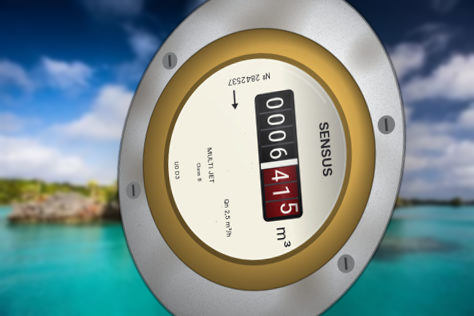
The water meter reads 6.415 m³
